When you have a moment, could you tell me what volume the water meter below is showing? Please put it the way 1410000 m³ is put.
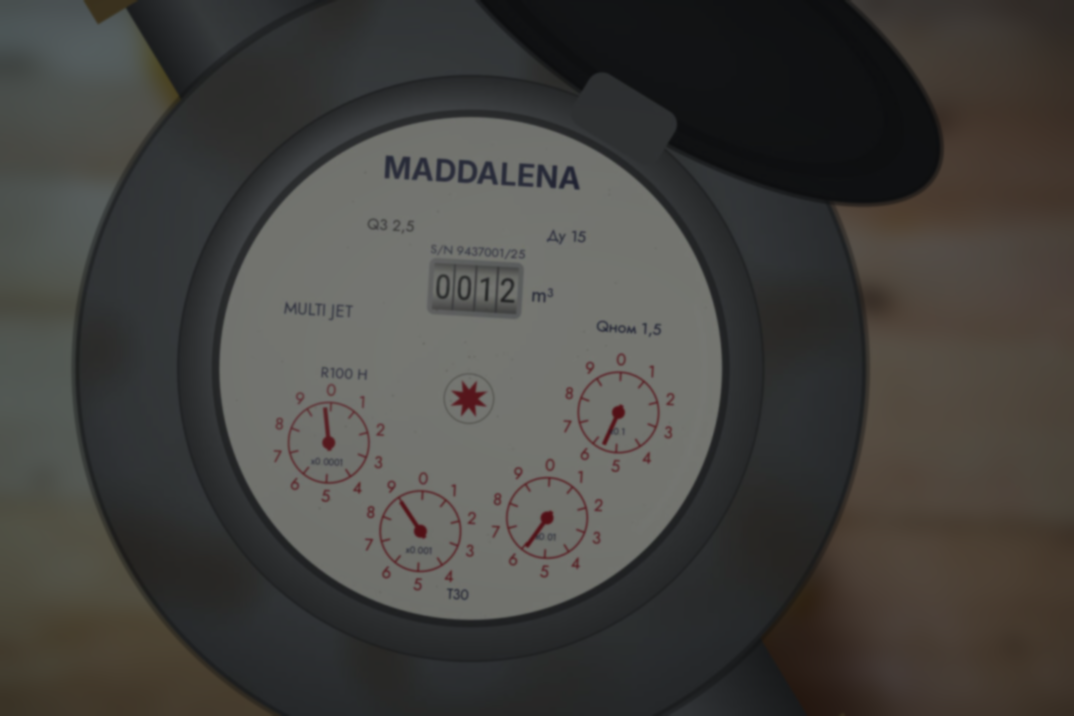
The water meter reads 12.5589 m³
